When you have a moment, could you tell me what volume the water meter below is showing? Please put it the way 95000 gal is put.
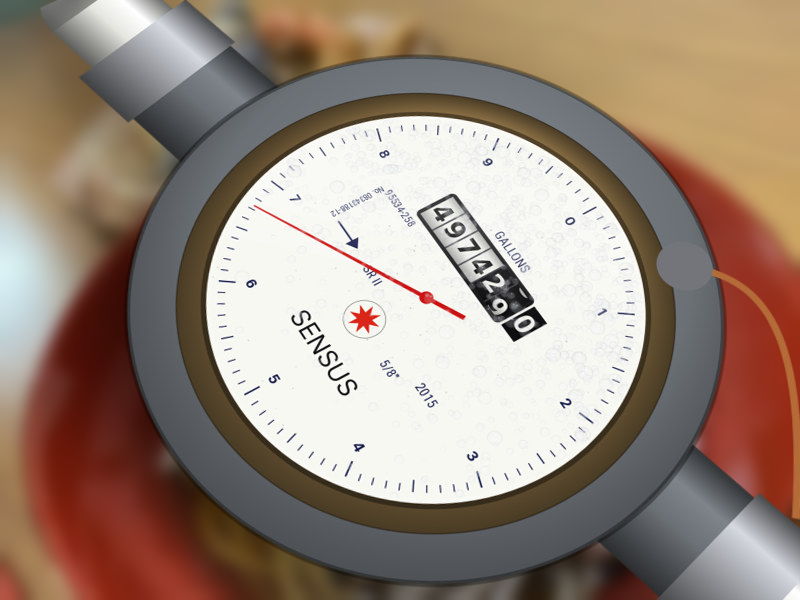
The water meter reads 4974286.7 gal
